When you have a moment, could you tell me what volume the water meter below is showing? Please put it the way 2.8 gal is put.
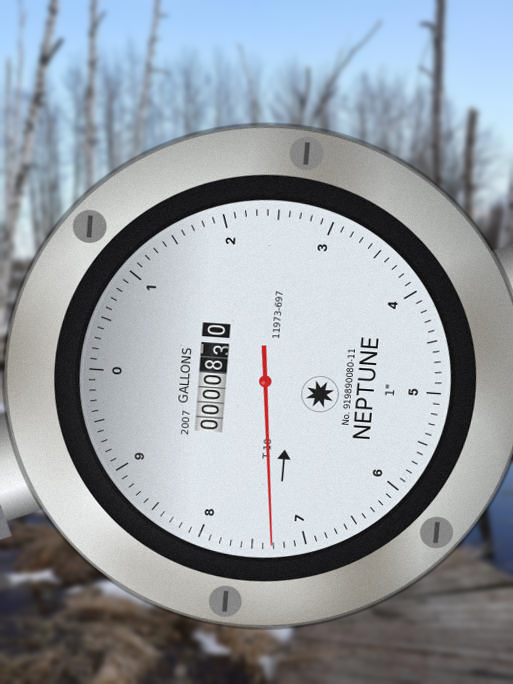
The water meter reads 827.3 gal
